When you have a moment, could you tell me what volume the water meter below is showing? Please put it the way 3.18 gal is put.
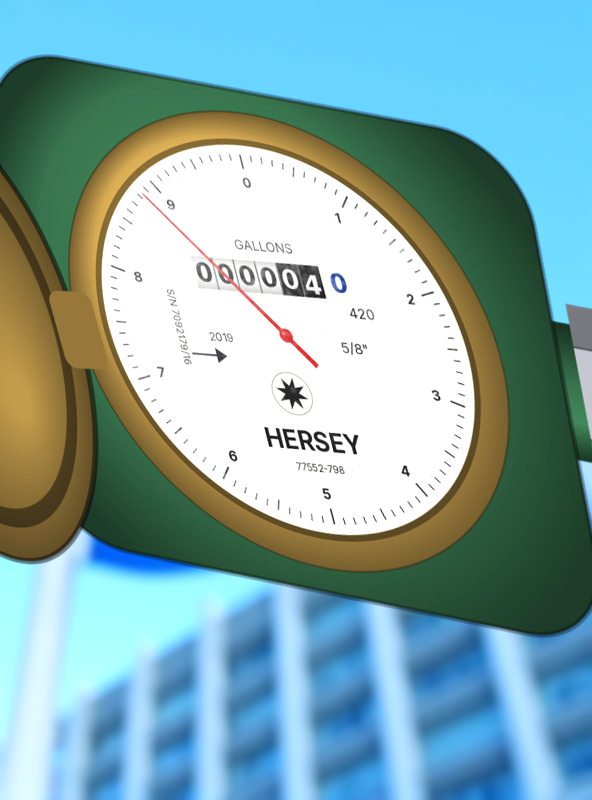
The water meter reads 38.8 gal
